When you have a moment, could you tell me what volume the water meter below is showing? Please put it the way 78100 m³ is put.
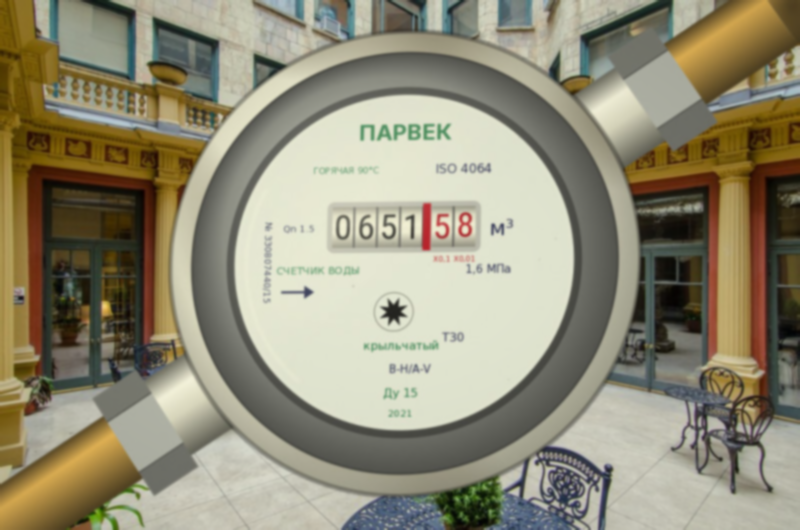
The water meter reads 651.58 m³
